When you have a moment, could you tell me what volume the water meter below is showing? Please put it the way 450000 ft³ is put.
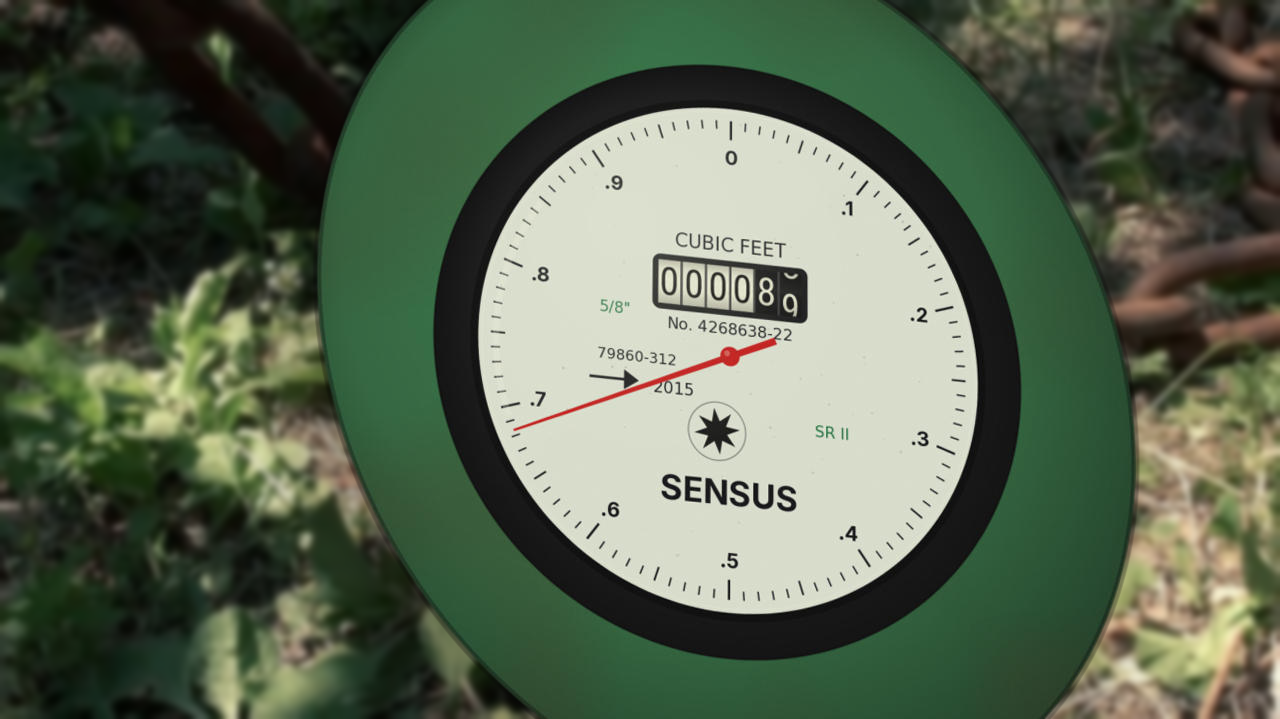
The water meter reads 88.68 ft³
